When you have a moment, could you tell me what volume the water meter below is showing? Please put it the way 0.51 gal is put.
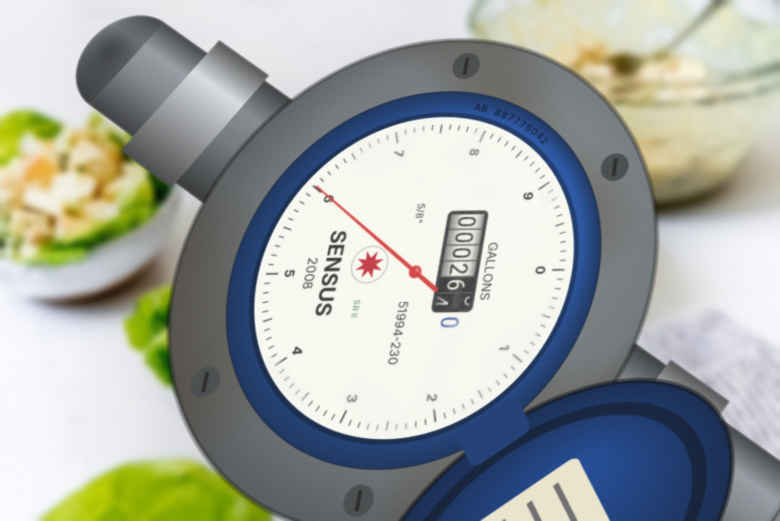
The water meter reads 2636.0 gal
